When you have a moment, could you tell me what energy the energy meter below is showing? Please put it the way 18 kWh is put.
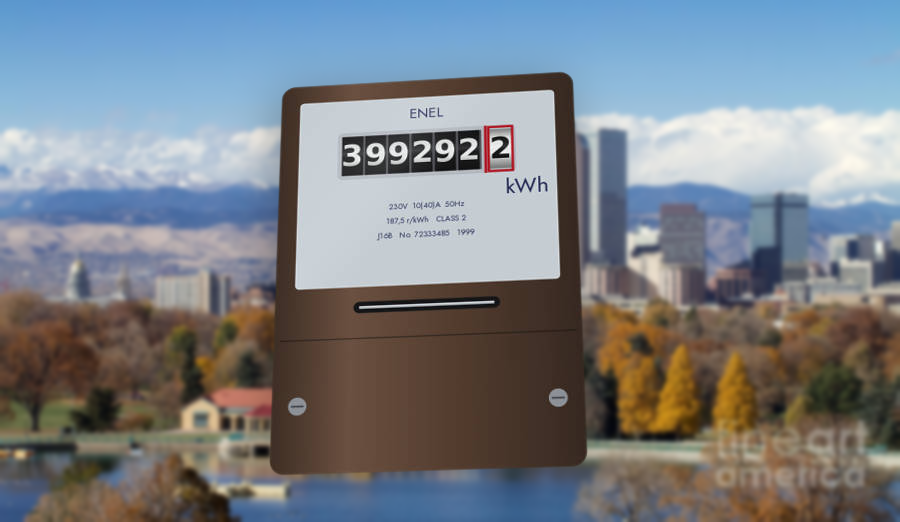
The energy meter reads 399292.2 kWh
